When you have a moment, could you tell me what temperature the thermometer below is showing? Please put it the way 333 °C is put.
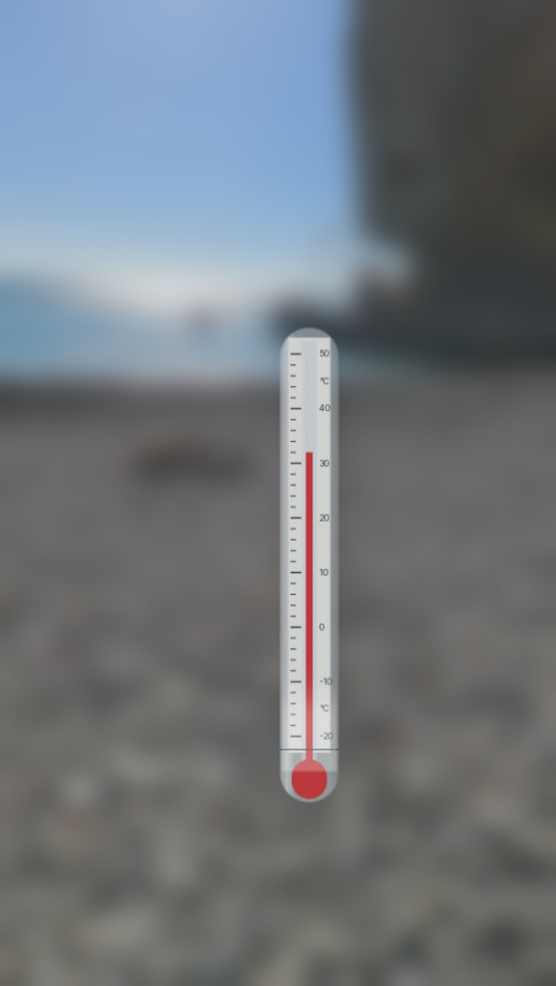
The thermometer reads 32 °C
